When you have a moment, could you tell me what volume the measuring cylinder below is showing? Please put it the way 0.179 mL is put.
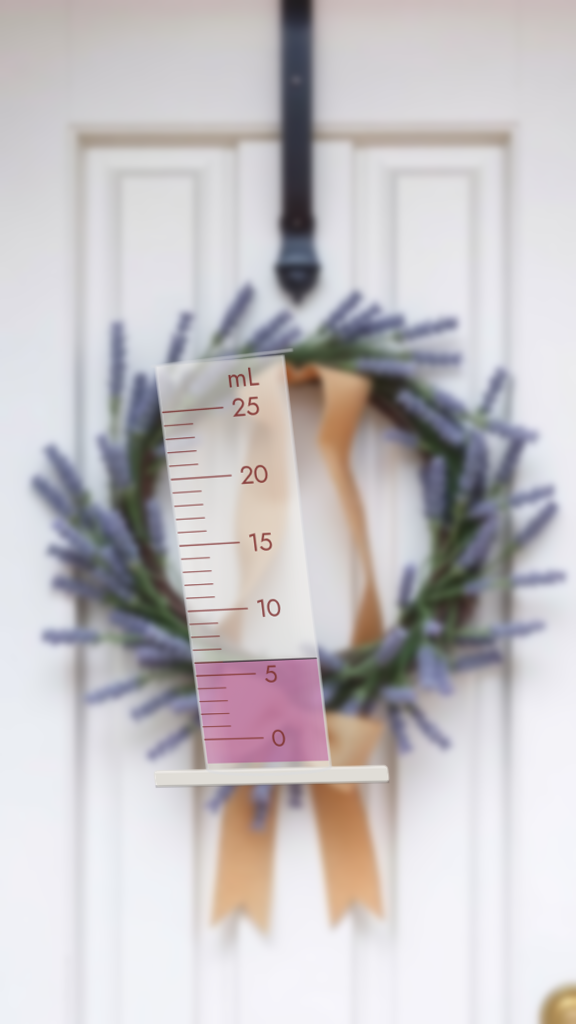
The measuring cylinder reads 6 mL
